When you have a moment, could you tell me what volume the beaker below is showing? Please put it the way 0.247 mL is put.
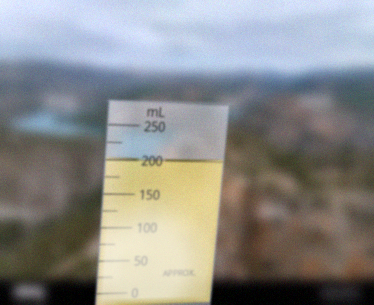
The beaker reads 200 mL
